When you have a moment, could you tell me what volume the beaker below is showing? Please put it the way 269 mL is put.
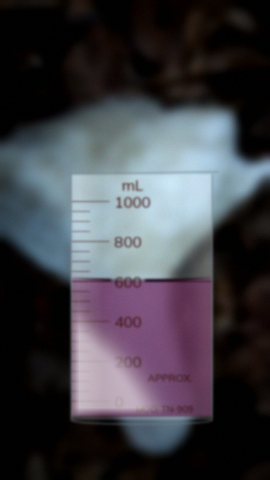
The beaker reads 600 mL
